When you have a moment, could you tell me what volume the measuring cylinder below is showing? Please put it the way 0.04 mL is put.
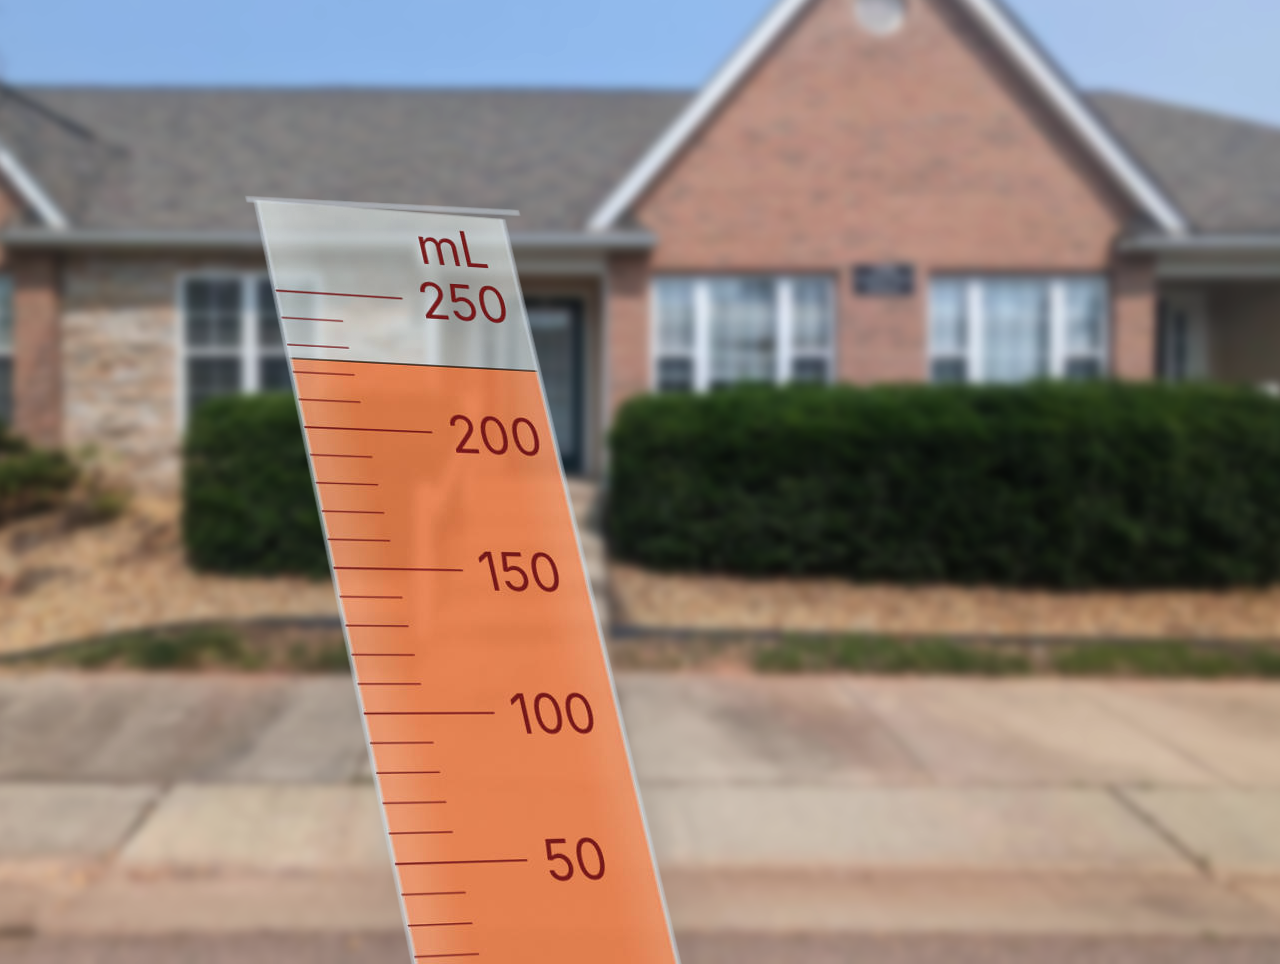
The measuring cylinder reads 225 mL
